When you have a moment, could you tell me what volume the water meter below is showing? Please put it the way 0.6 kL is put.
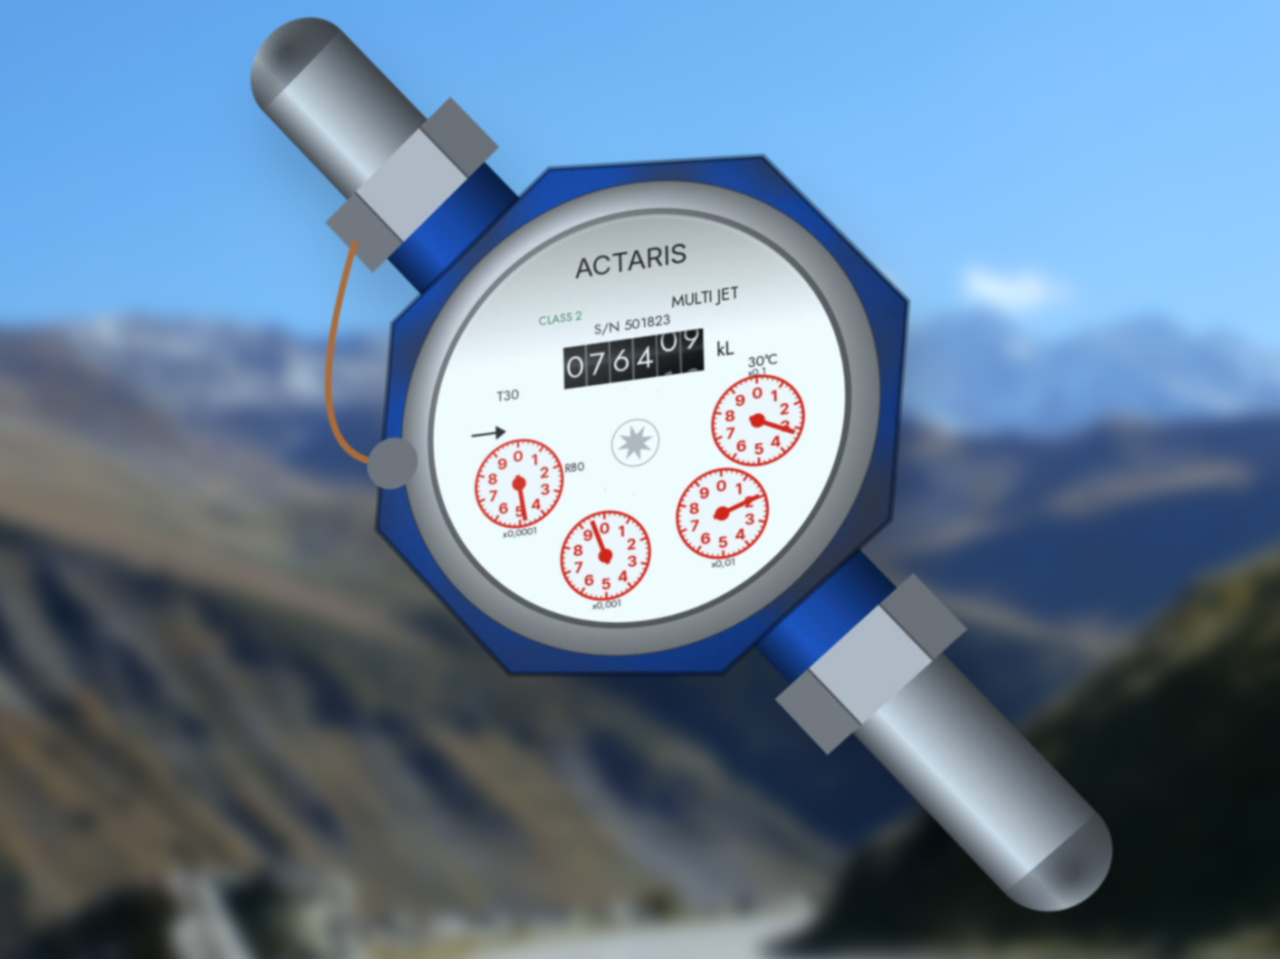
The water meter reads 76409.3194 kL
